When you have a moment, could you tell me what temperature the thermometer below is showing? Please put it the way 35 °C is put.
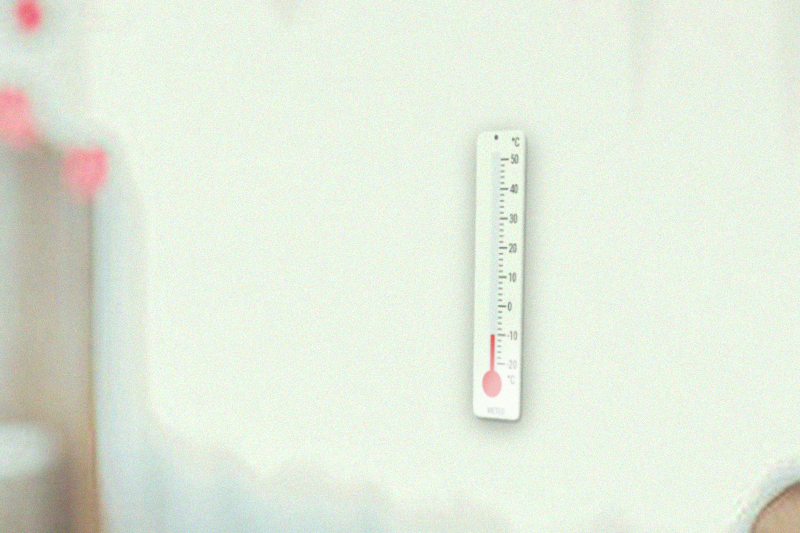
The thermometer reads -10 °C
